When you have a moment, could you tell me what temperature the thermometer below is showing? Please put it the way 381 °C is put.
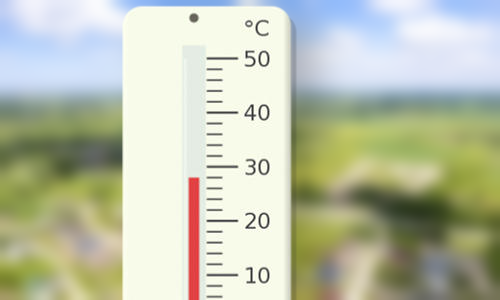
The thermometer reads 28 °C
